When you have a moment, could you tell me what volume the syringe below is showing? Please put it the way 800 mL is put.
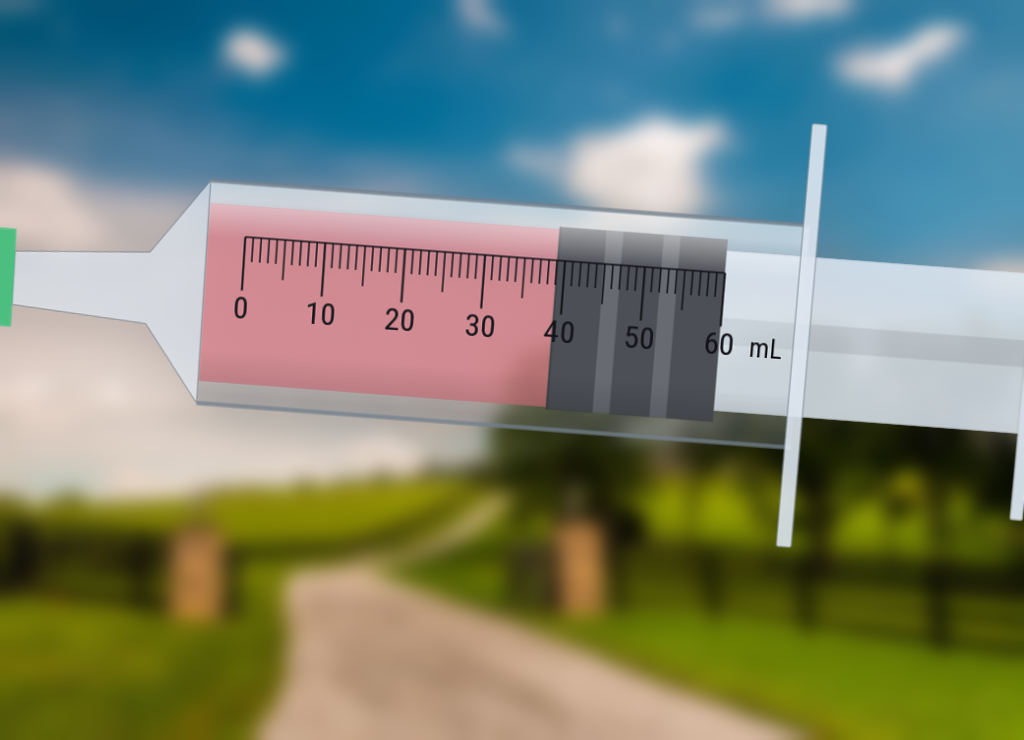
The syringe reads 39 mL
